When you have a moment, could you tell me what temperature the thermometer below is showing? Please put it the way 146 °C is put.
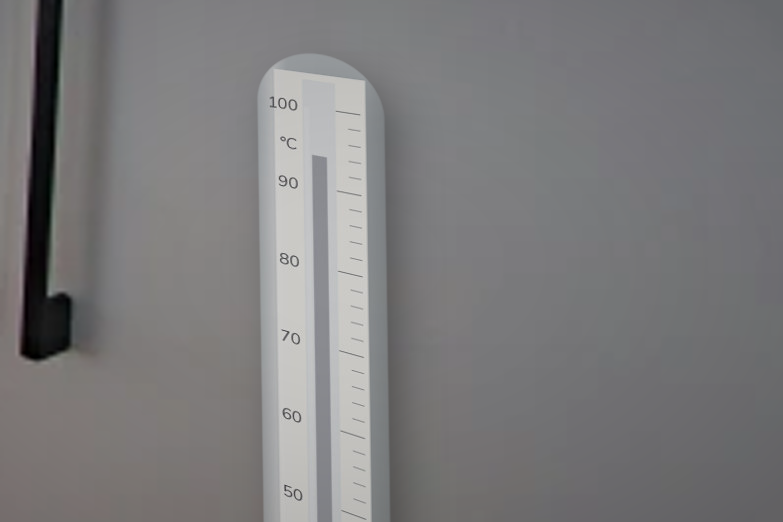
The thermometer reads 94 °C
